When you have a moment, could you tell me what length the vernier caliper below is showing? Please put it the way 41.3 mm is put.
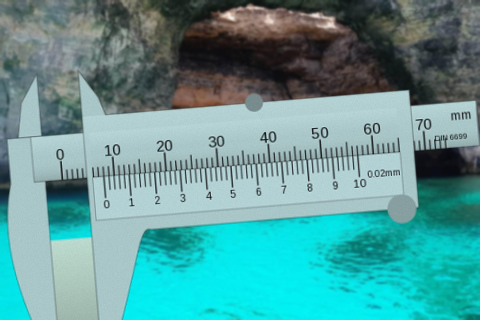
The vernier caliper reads 8.0 mm
